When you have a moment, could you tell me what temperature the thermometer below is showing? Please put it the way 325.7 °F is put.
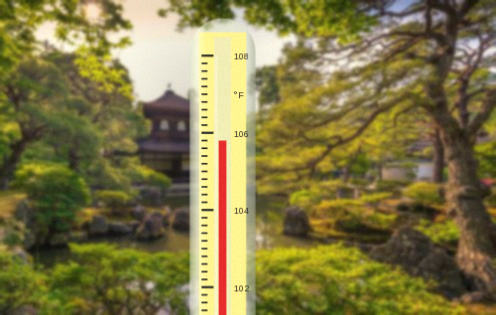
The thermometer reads 105.8 °F
